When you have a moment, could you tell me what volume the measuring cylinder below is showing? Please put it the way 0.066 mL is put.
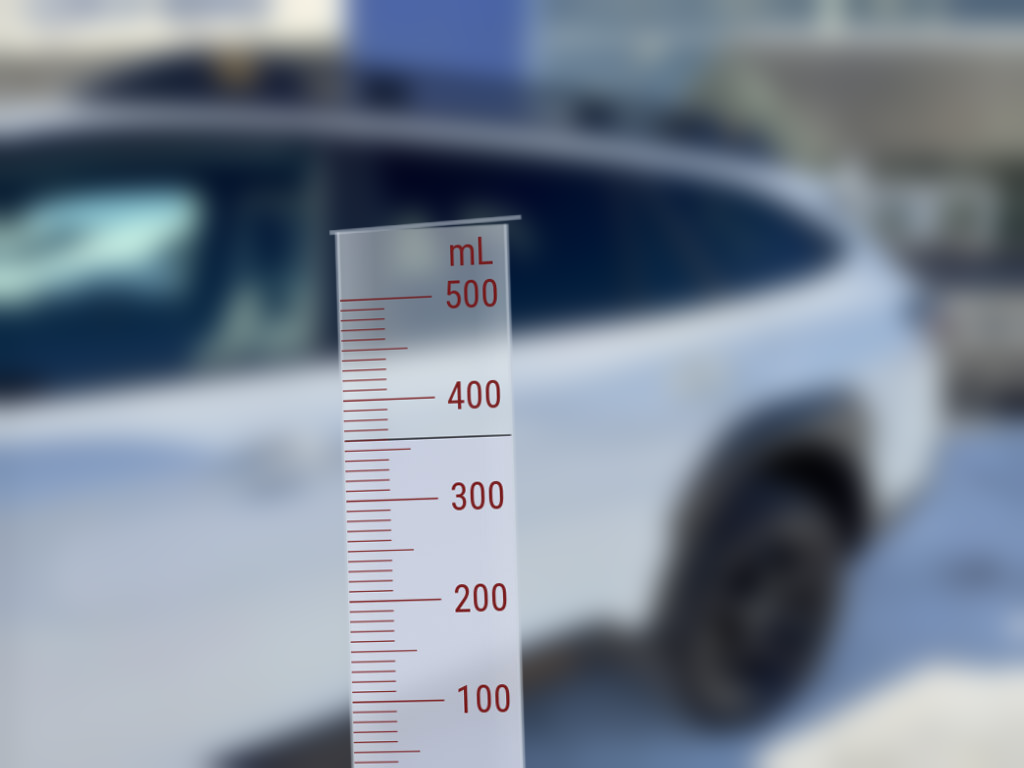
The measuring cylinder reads 360 mL
